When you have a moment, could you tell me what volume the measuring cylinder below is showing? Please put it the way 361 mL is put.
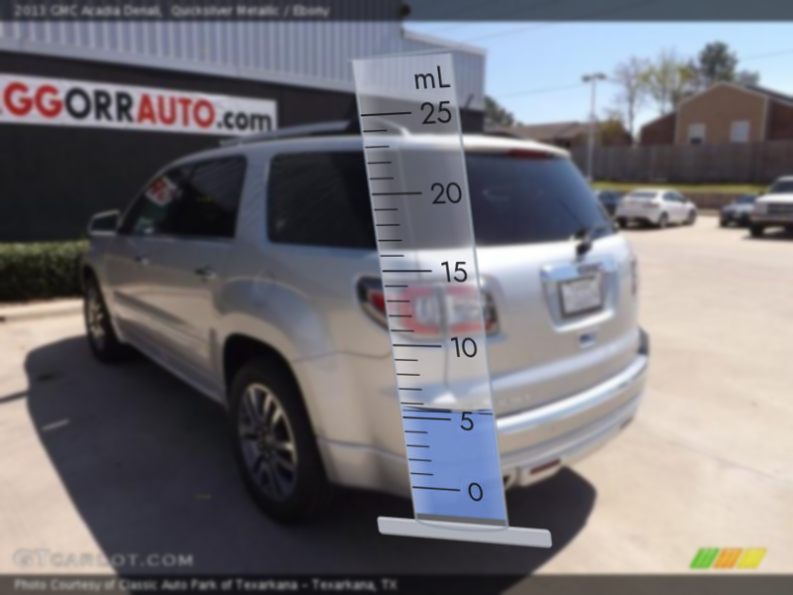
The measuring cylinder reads 5.5 mL
